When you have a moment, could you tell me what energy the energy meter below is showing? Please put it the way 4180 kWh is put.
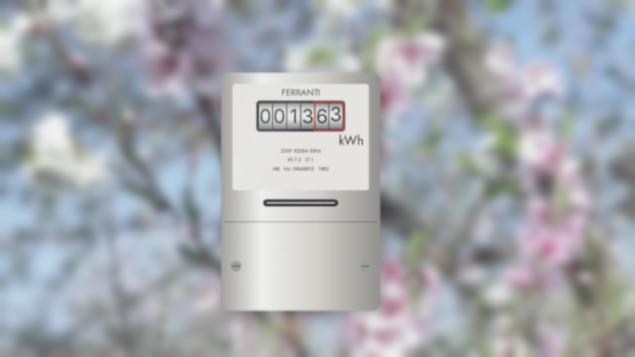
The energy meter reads 13.63 kWh
